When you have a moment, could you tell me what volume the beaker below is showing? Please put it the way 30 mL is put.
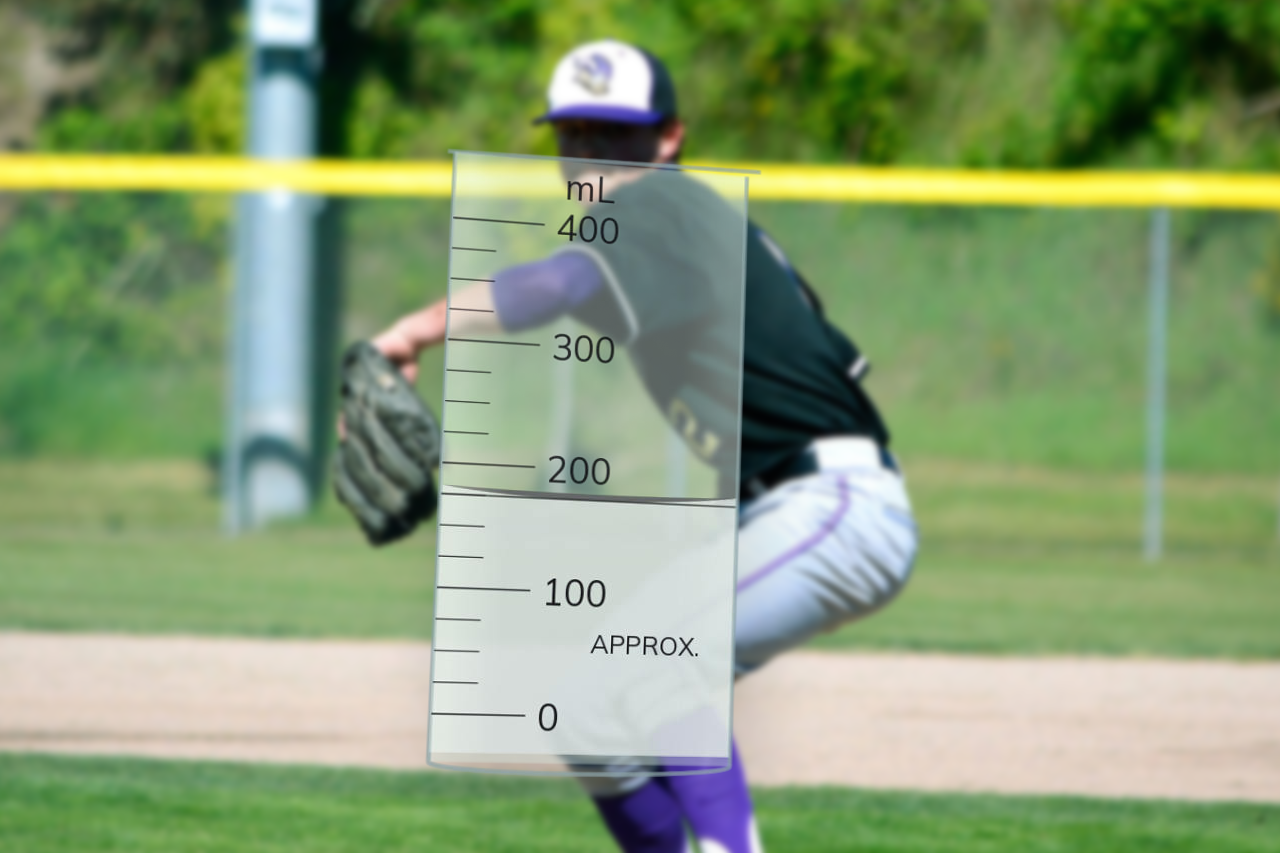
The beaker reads 175 mL
